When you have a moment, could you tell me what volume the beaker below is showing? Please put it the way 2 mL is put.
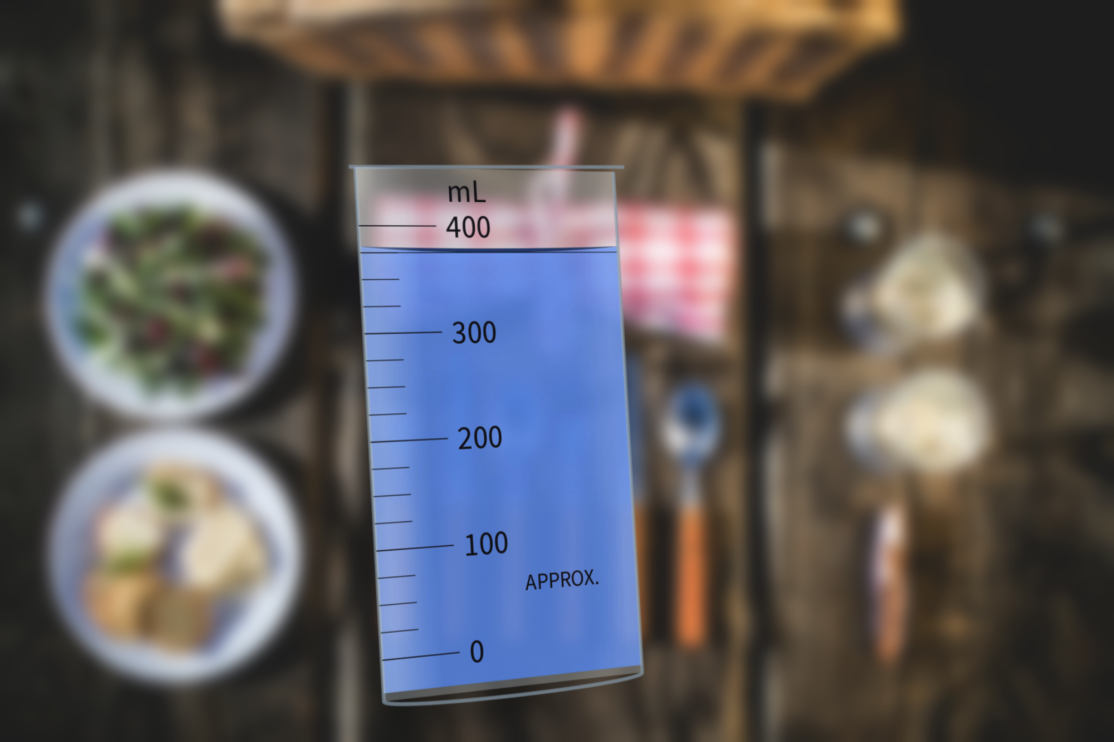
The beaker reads 375 mL
